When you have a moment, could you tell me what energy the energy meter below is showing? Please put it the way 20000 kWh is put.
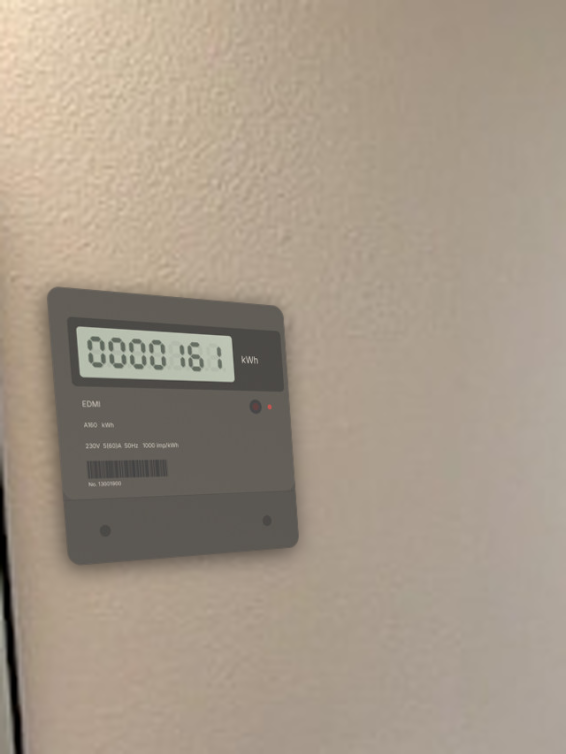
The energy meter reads 161 kWh
